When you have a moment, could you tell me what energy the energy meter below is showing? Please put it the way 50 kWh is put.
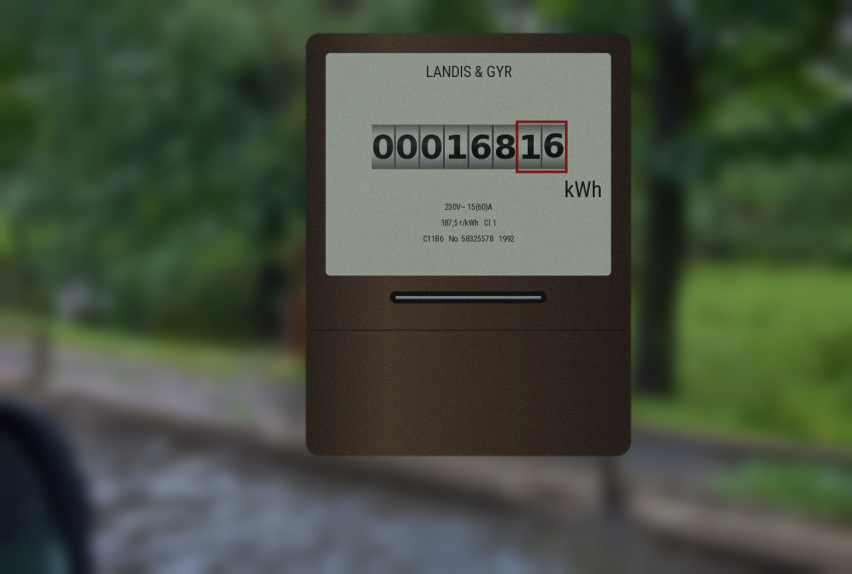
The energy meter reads 168.16 kWh
